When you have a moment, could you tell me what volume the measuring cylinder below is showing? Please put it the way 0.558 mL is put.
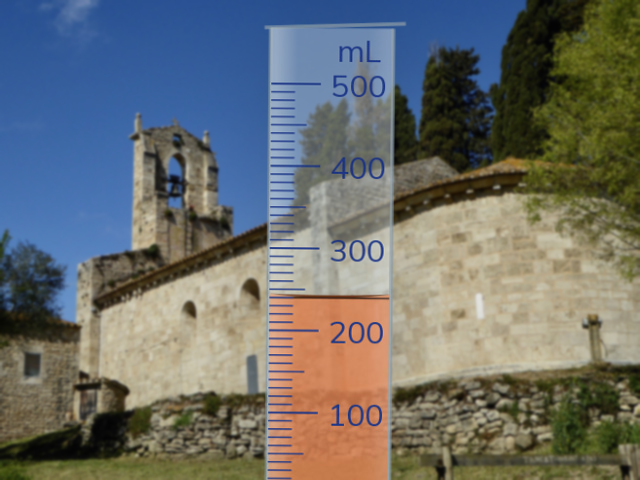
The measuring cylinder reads 240 mL
